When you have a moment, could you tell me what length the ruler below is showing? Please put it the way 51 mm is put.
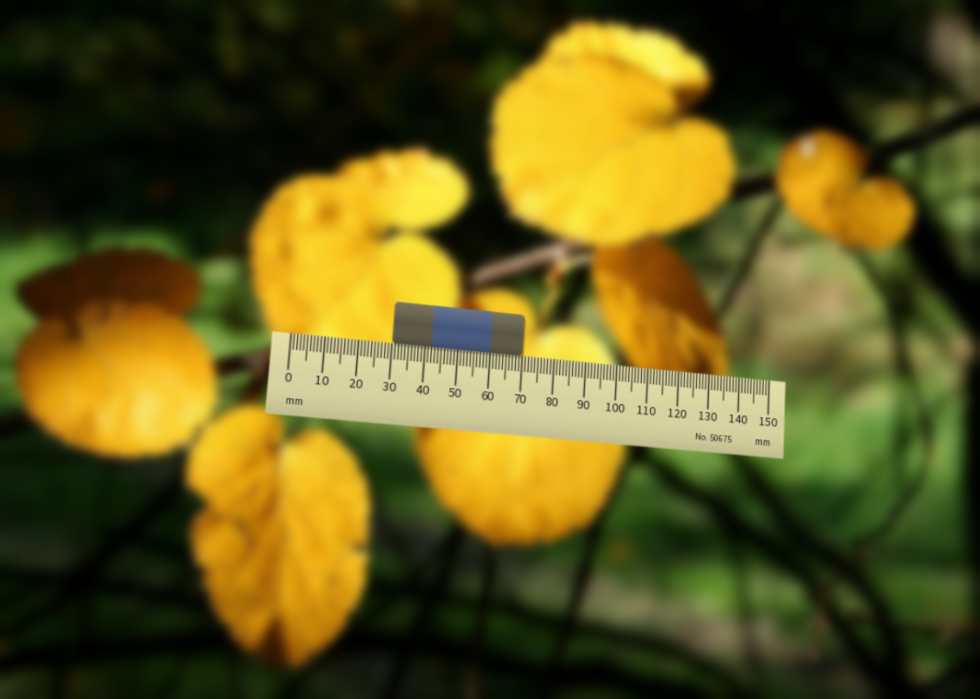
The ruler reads 40 mm
